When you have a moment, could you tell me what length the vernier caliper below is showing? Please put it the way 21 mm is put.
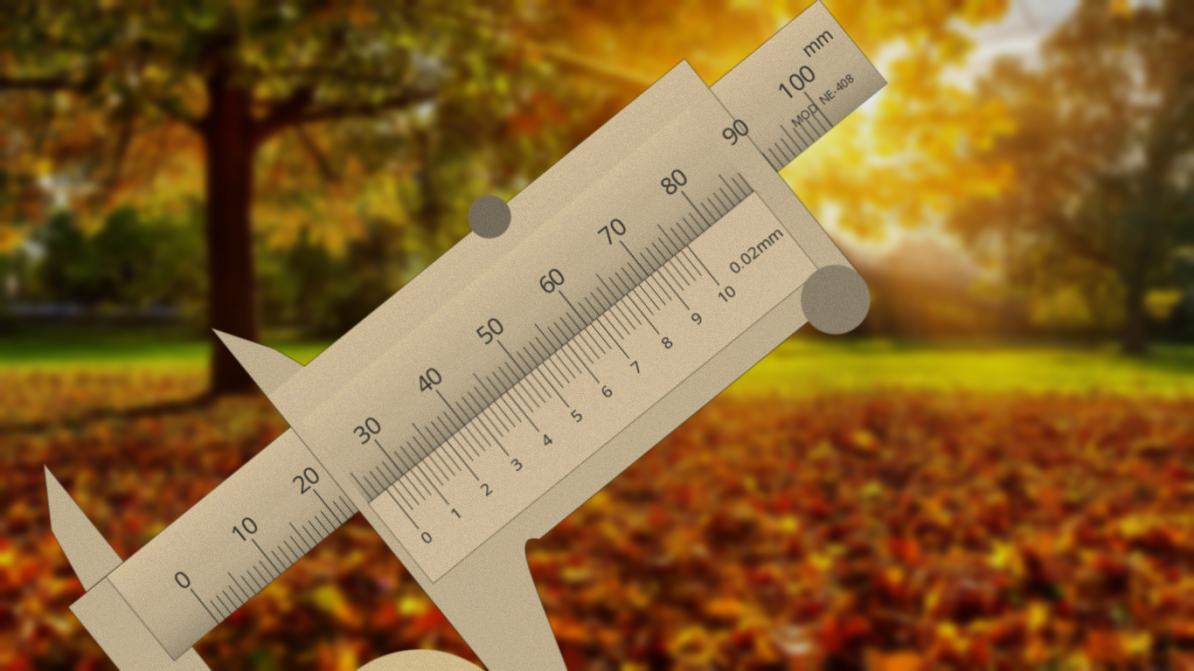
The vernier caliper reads 27.2 mm
